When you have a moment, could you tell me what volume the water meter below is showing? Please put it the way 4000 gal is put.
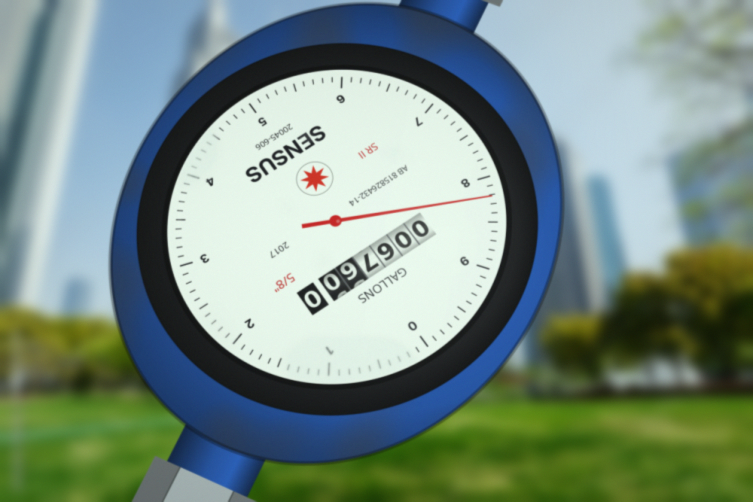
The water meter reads 67598.2 gal
